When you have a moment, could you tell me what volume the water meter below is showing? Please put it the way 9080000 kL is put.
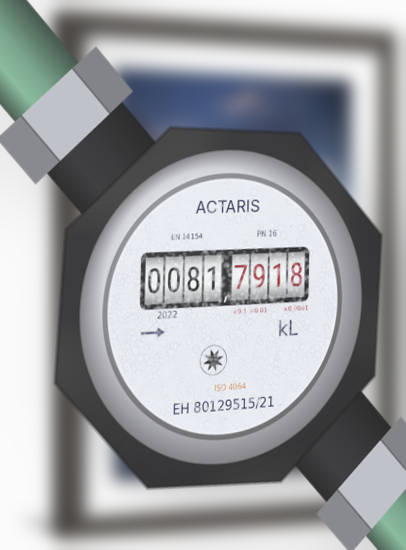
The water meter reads 81.7918 kL
